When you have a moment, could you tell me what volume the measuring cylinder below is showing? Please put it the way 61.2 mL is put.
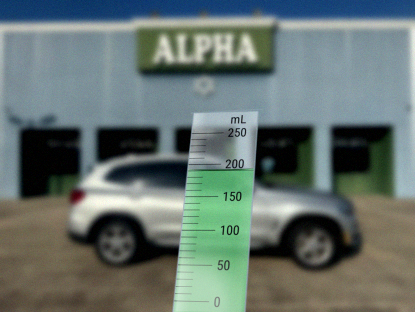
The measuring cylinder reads 190 mL
